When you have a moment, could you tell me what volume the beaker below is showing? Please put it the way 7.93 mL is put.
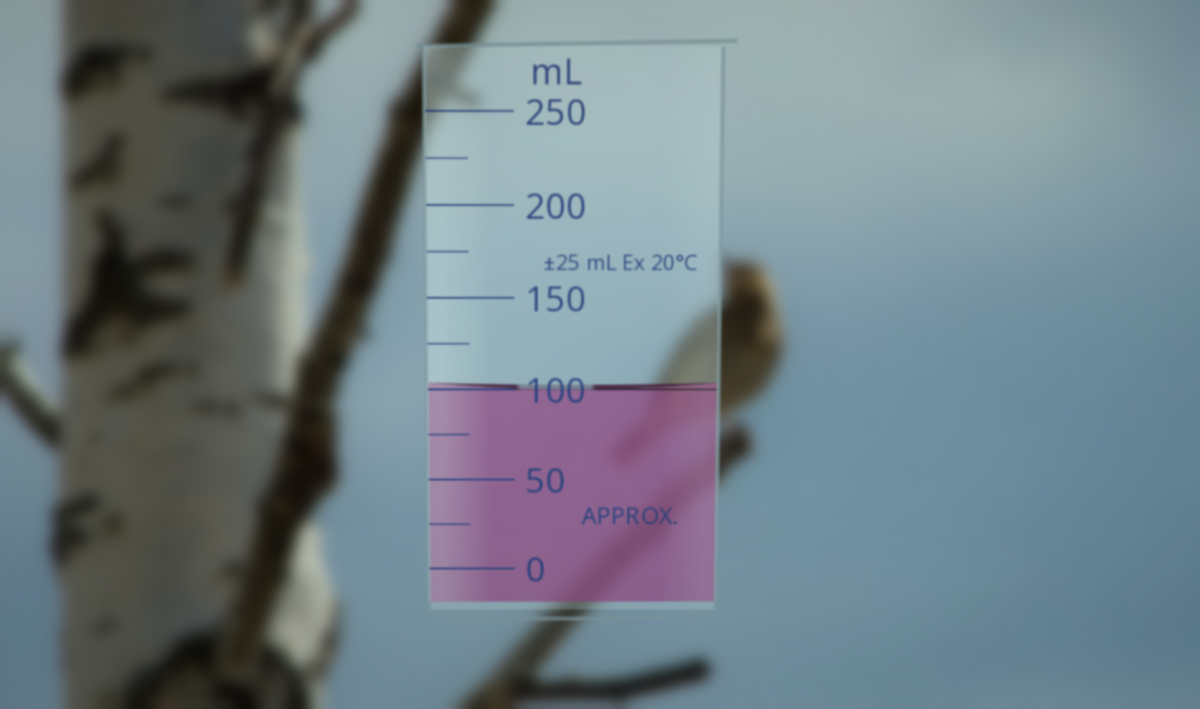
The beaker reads 100 mL
